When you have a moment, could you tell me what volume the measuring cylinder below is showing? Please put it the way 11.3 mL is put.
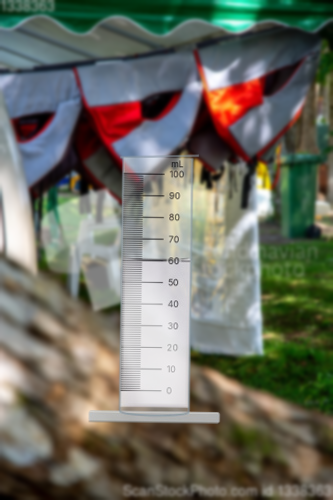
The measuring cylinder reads 60 mL
